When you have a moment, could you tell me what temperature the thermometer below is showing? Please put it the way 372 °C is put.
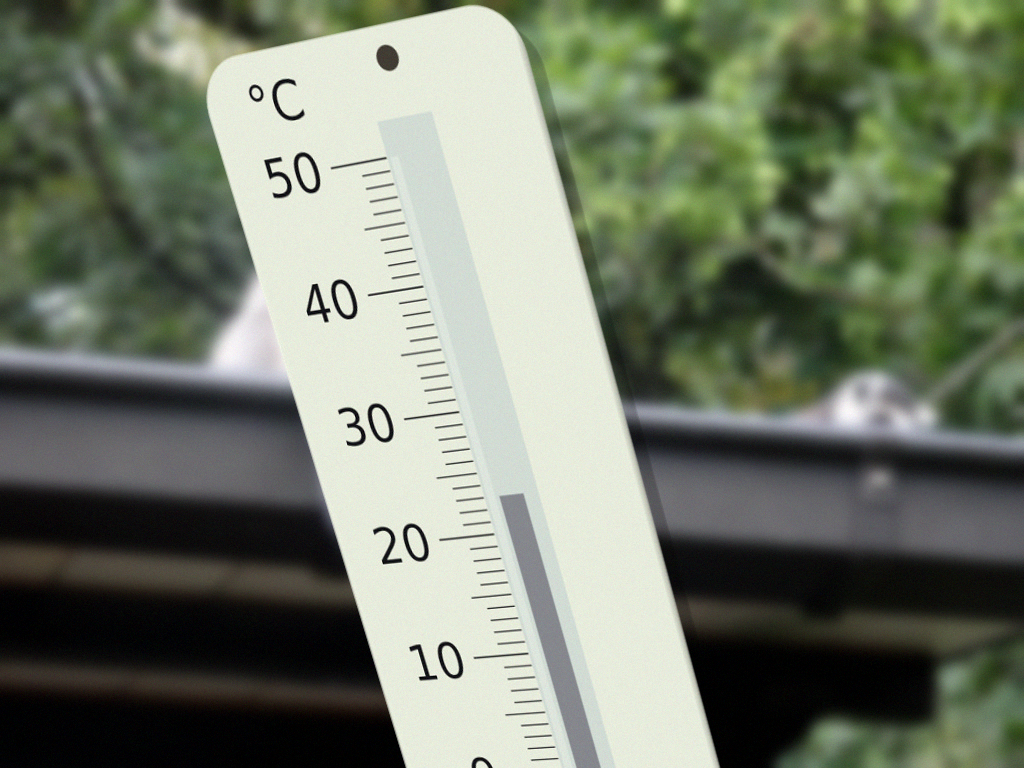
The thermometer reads 23 °C
